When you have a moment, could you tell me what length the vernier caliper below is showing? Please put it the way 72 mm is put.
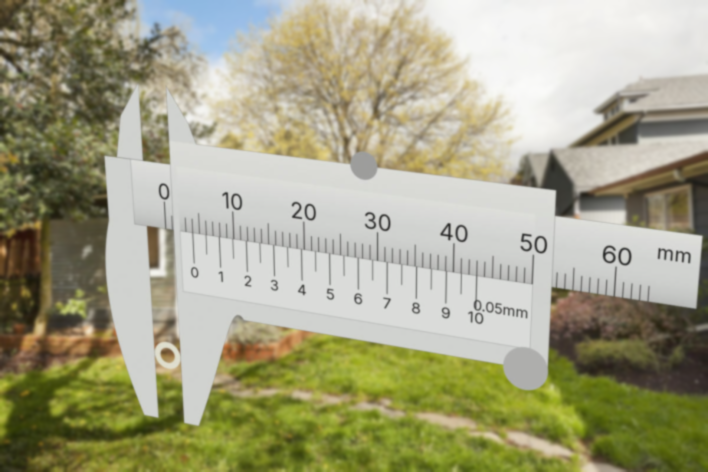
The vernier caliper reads 4.0 mm
